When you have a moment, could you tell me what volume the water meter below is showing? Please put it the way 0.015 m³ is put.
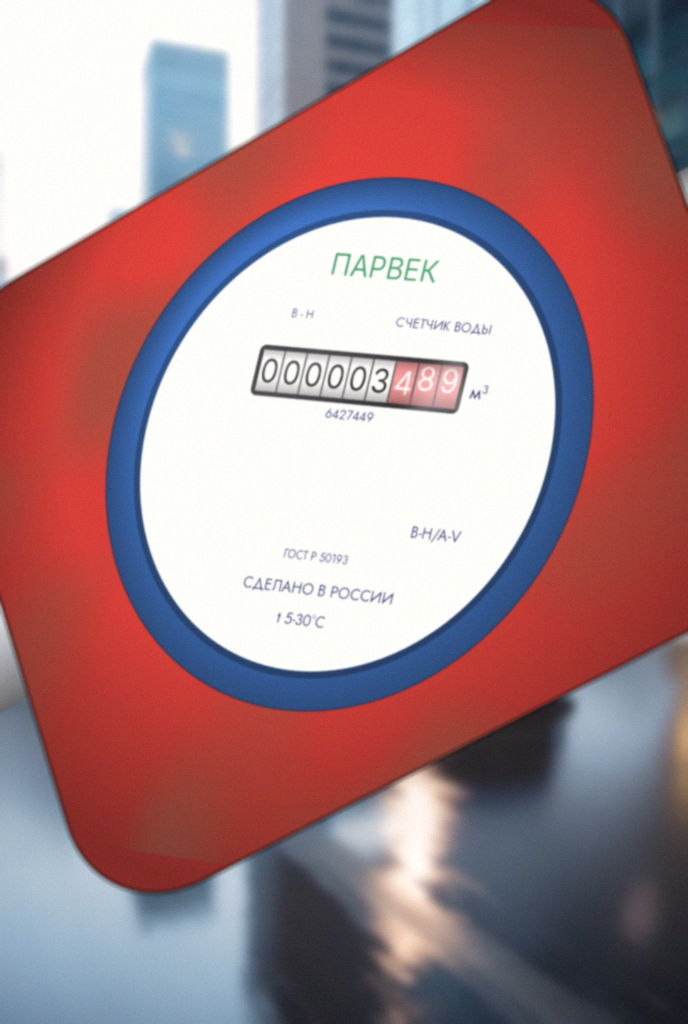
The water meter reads 3.489 m³
